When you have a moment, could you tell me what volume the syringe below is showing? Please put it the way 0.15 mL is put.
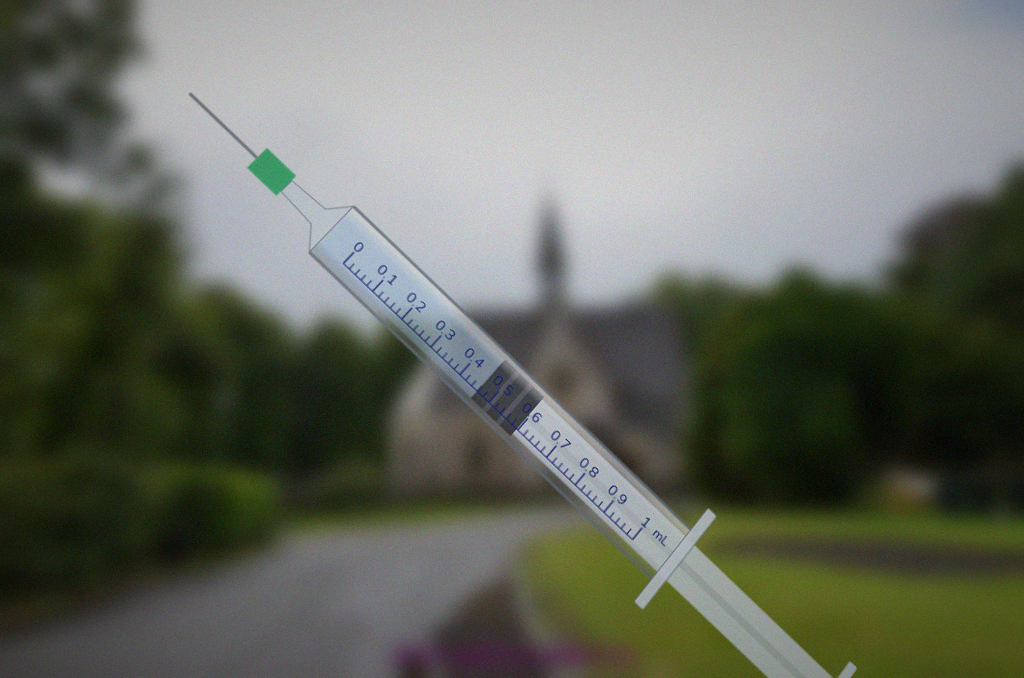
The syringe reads 0.46 mL
